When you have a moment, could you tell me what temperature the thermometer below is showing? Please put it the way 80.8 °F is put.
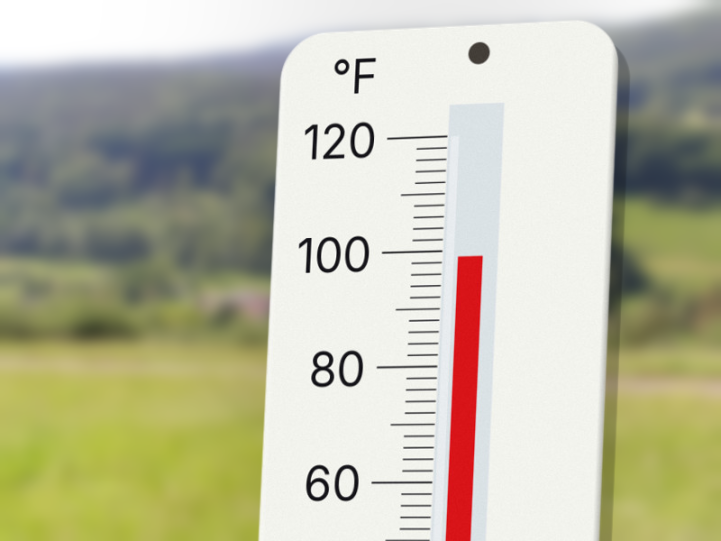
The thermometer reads 99 °F
